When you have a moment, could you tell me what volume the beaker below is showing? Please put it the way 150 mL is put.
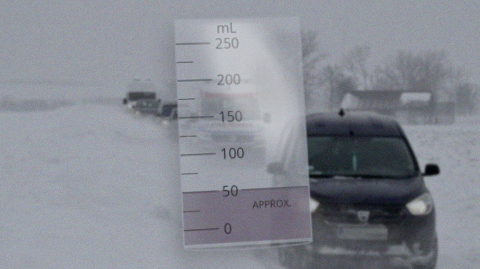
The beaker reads 50 mL
